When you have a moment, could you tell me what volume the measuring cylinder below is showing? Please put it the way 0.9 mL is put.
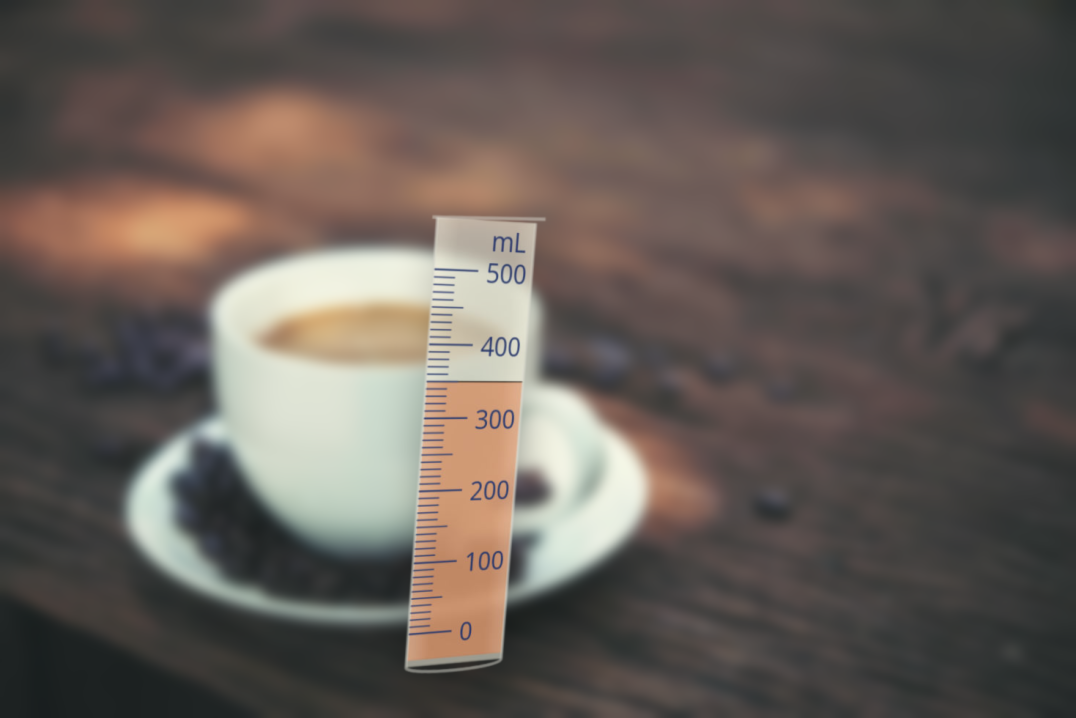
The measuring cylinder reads 350 mL
